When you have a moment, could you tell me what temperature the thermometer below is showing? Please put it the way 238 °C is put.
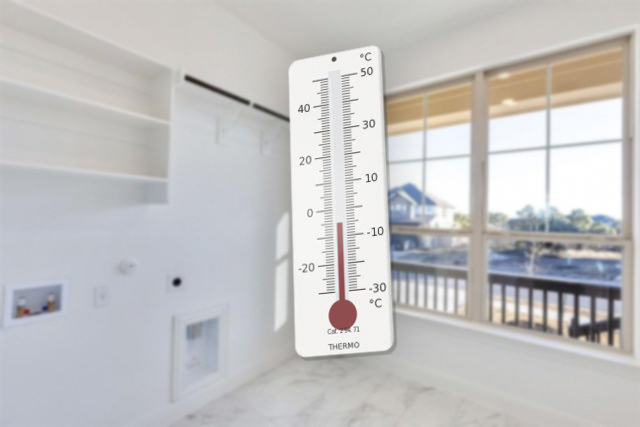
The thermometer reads -5 °C
